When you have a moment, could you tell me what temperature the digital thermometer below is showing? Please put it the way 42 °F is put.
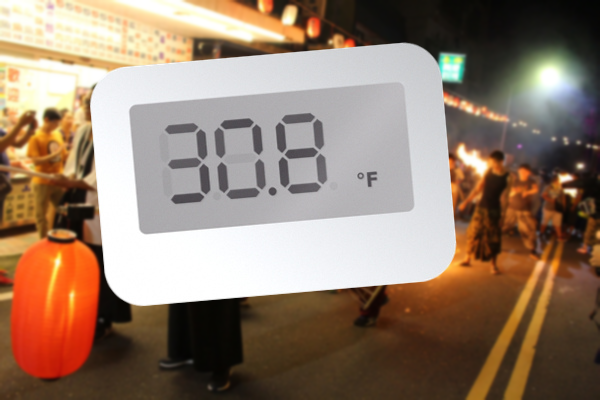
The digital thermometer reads 30.8 °F
